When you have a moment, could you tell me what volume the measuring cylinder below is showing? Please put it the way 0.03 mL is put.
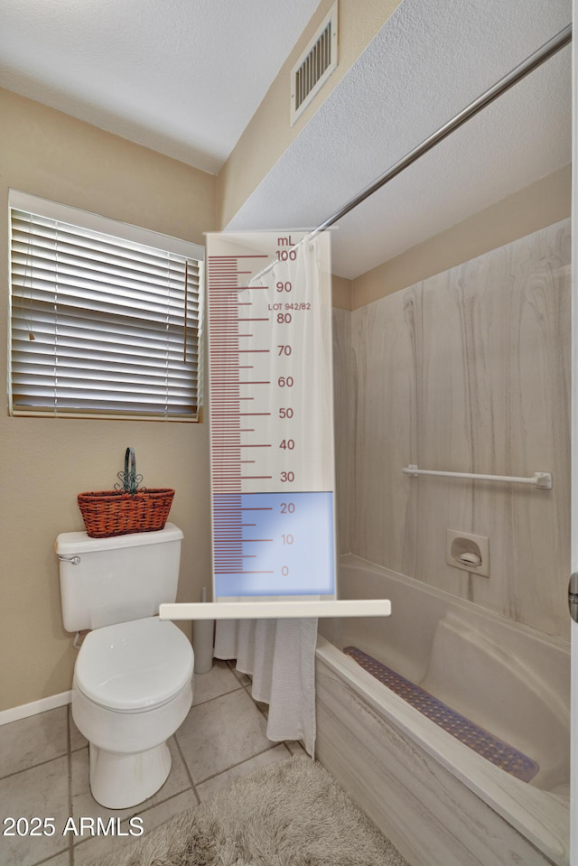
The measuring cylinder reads 25 mL
